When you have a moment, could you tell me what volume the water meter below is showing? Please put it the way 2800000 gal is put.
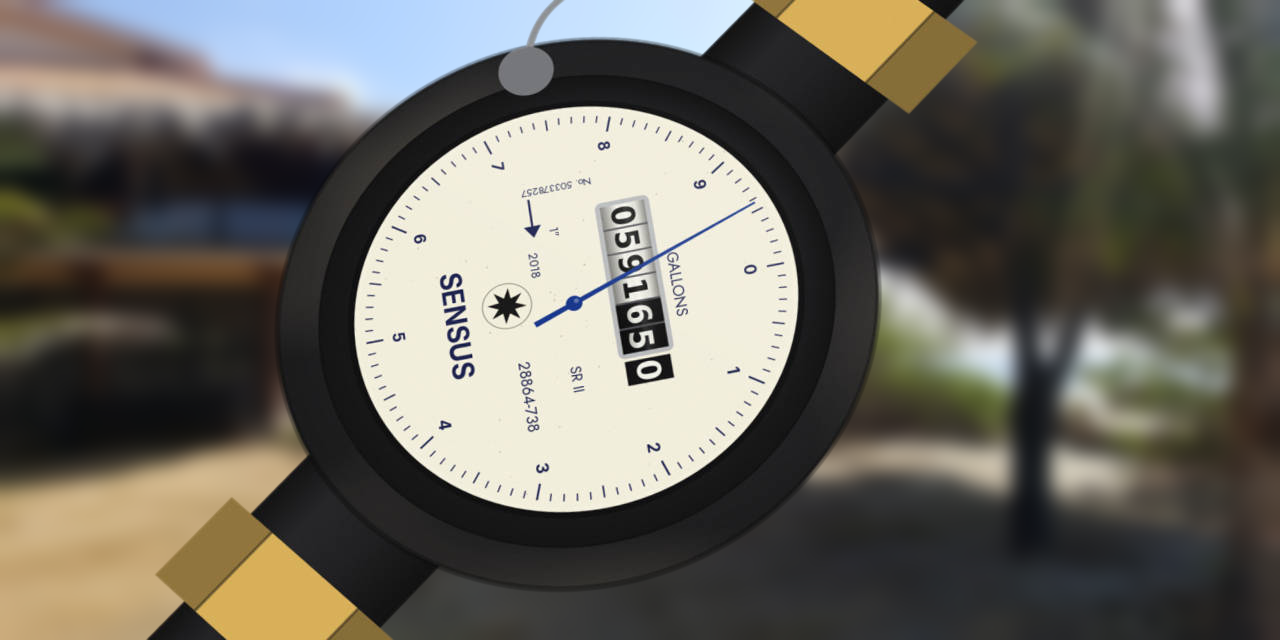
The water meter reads 591649.4 gal
